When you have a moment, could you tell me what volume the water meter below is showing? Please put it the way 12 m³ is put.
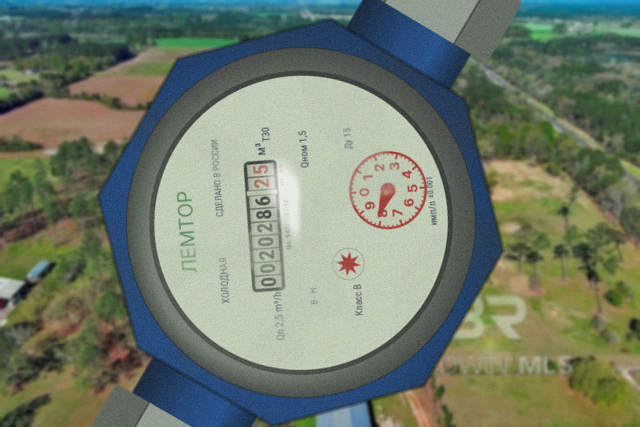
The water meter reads 20286.258 m³
